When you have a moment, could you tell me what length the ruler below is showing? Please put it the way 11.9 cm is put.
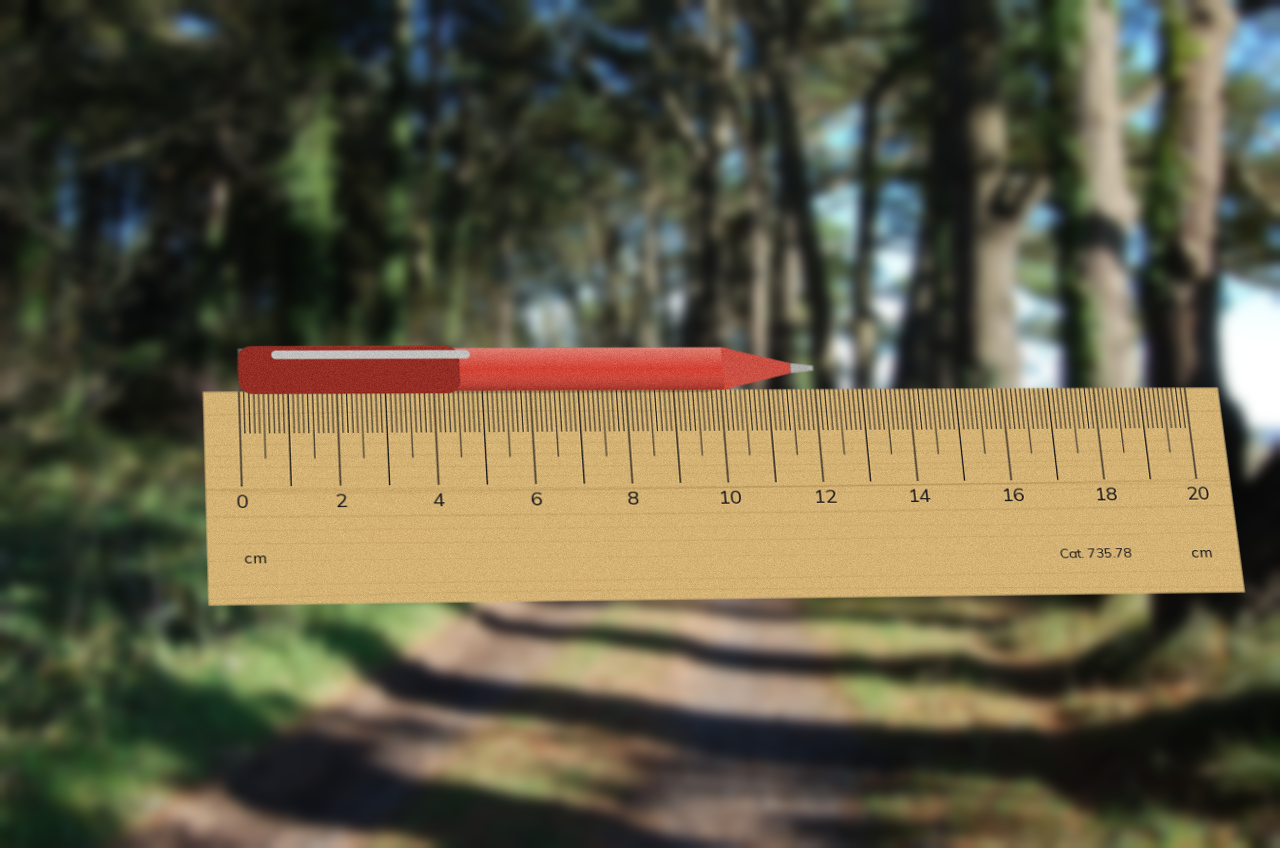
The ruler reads 12 cm
